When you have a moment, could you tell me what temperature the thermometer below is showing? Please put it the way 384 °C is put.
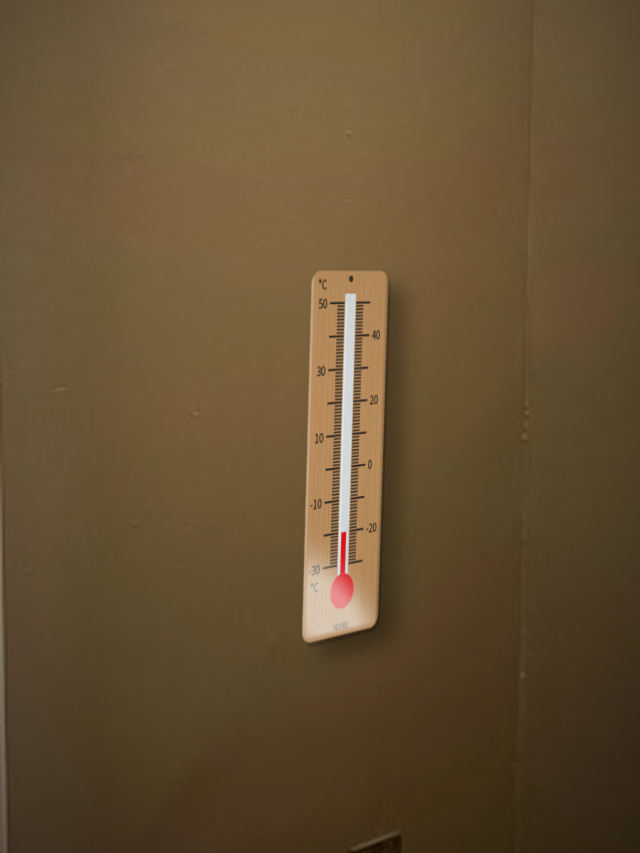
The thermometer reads -20 °C
